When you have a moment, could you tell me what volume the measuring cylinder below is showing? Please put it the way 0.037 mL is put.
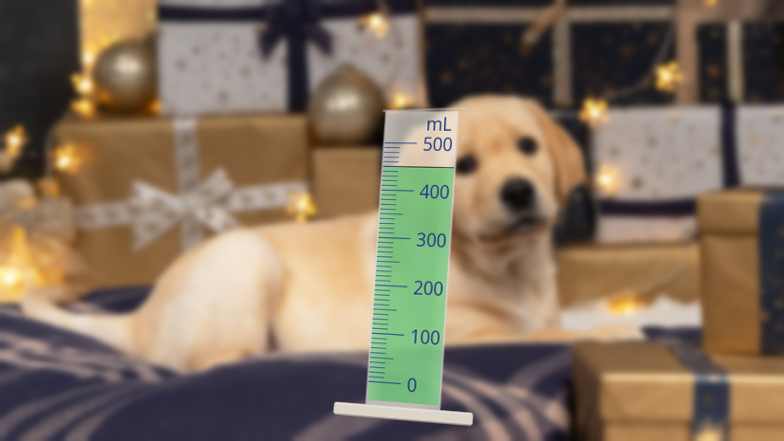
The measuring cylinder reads 450 mL
